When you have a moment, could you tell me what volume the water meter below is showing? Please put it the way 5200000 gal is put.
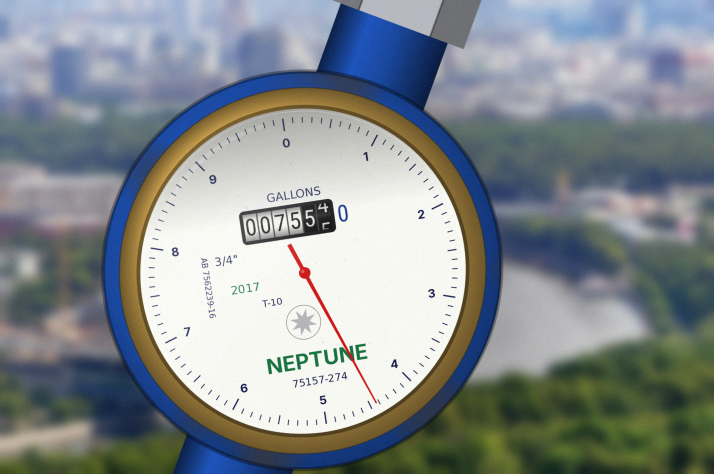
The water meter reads 75544.4 gal
